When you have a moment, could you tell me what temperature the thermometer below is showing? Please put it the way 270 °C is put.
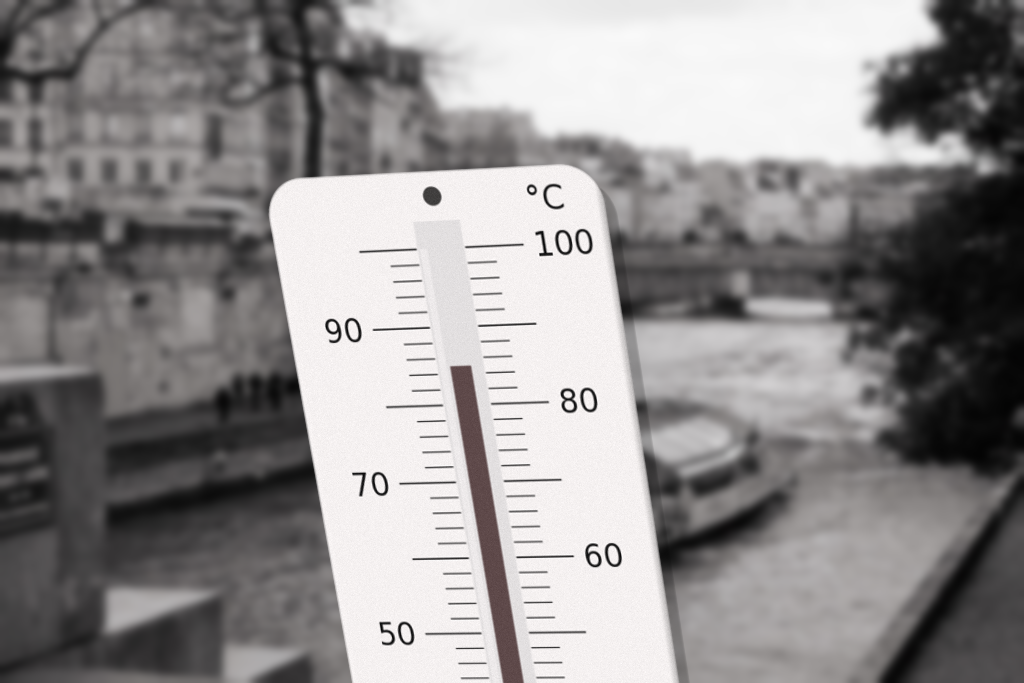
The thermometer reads 85 °C
